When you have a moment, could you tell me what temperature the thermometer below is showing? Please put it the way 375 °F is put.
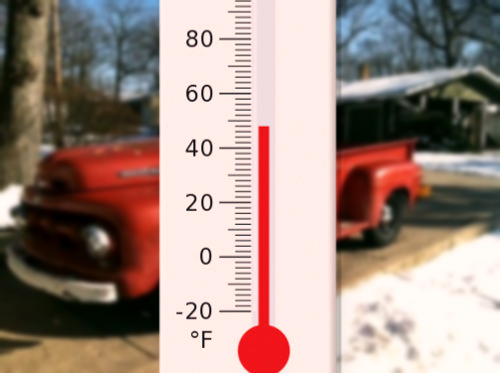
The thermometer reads 48 °F
